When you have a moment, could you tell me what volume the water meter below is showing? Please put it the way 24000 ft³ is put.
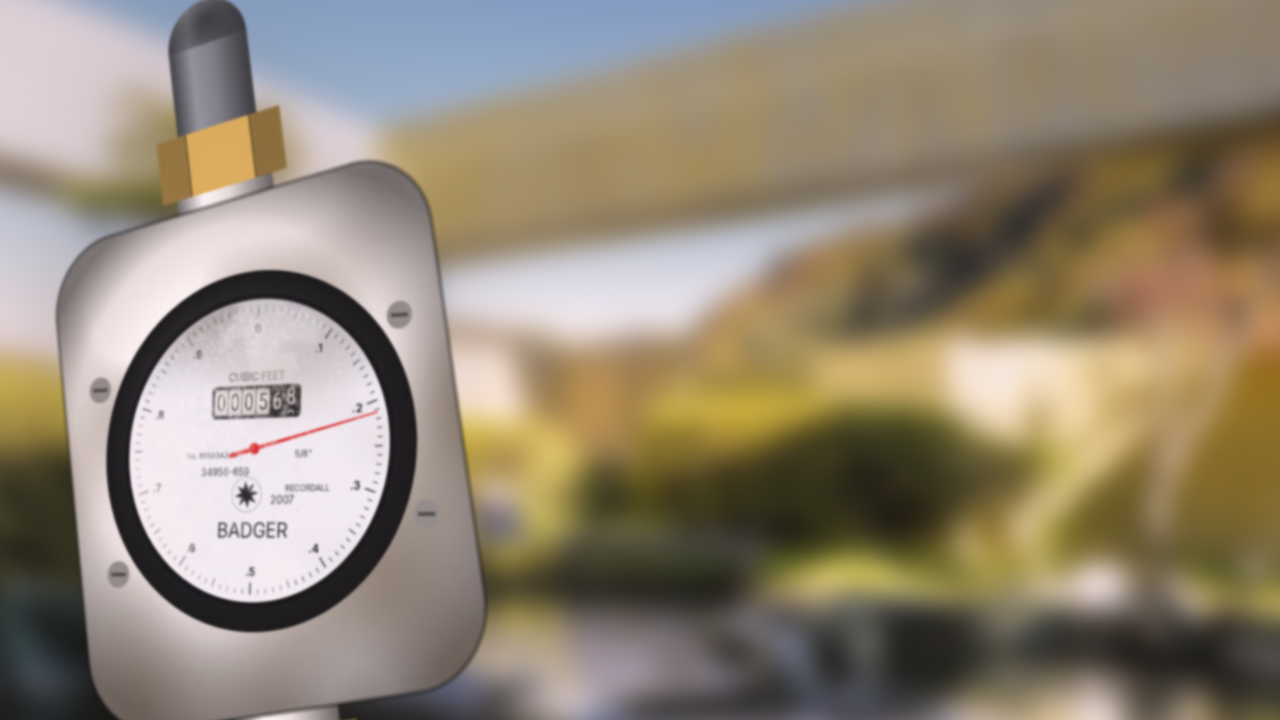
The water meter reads 568.21 ft³
